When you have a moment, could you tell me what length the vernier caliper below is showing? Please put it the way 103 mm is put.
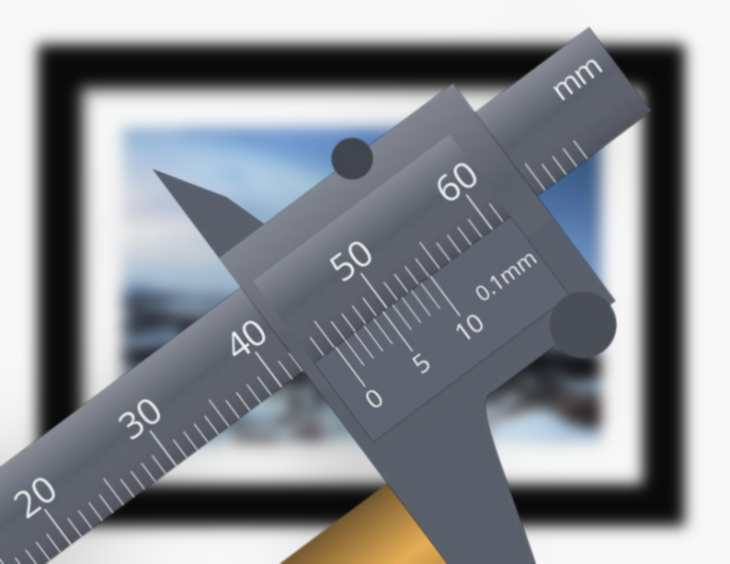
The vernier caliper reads 45.1 mm
